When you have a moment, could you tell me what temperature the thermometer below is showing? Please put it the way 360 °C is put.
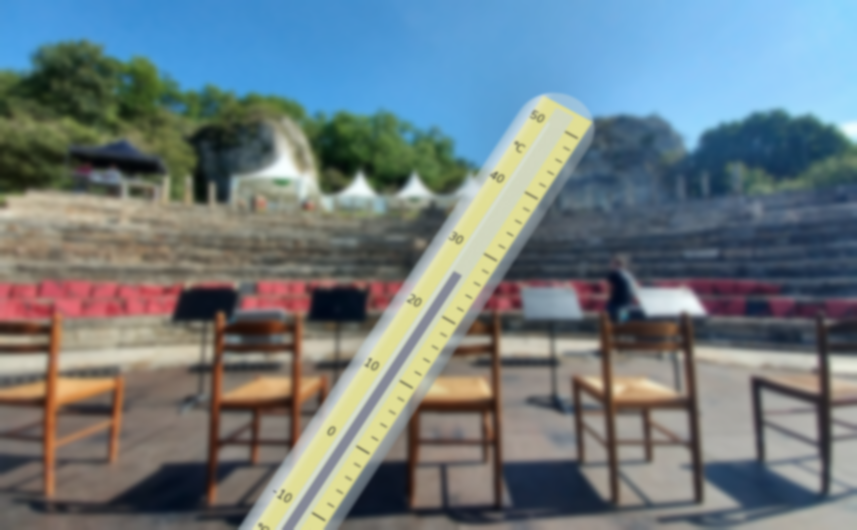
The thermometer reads 26 °C
